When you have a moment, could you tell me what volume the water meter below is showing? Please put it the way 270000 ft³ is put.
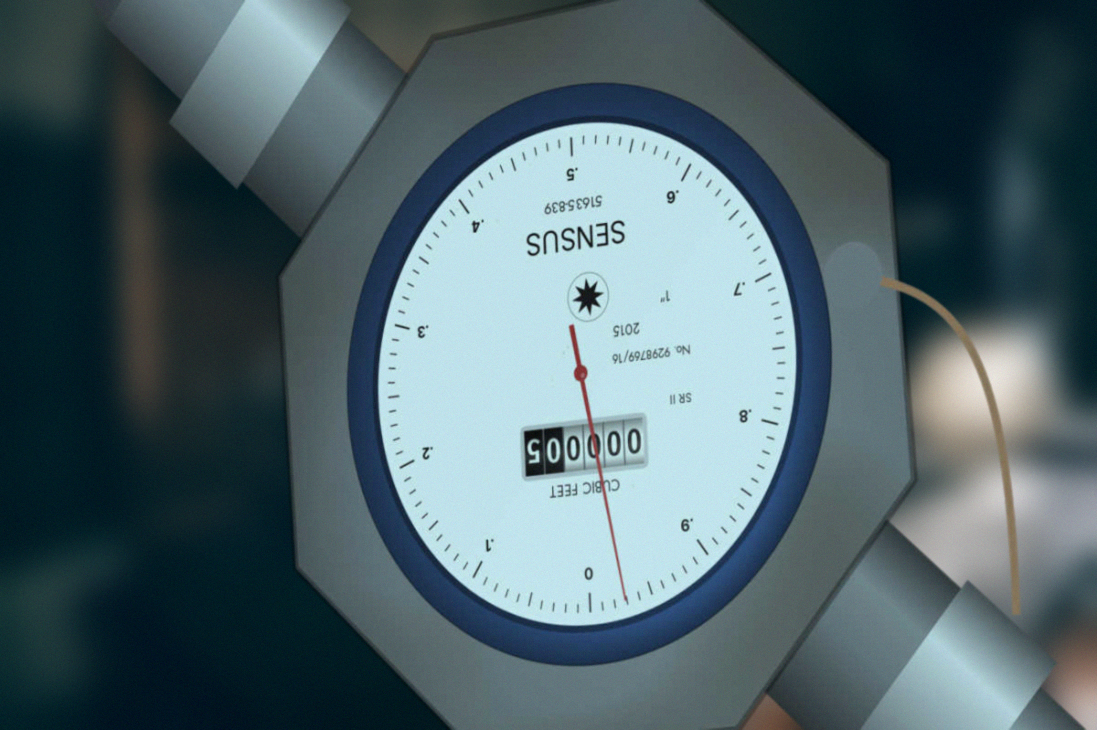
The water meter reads 4.97 ft³
